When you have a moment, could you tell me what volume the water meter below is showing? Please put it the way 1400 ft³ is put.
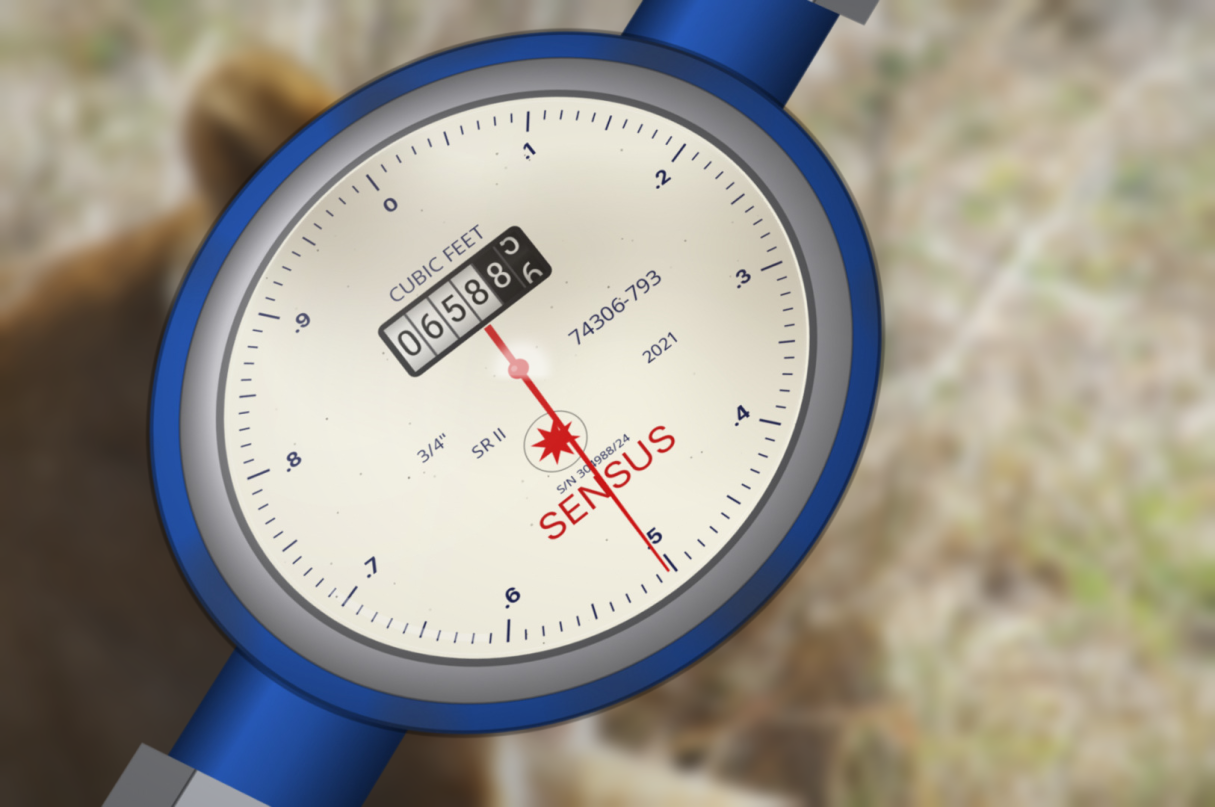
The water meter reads 65885.50 ft³
